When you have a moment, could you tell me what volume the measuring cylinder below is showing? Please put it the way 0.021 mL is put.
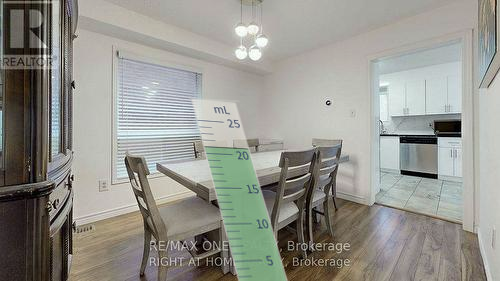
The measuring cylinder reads 21 mL
